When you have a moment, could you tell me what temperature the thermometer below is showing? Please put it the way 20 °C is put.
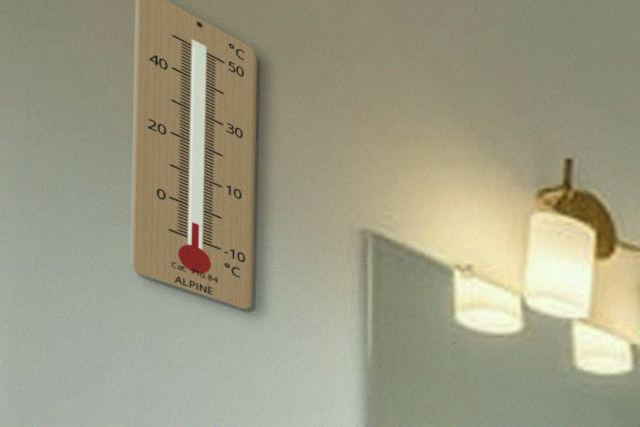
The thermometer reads -5 °C
